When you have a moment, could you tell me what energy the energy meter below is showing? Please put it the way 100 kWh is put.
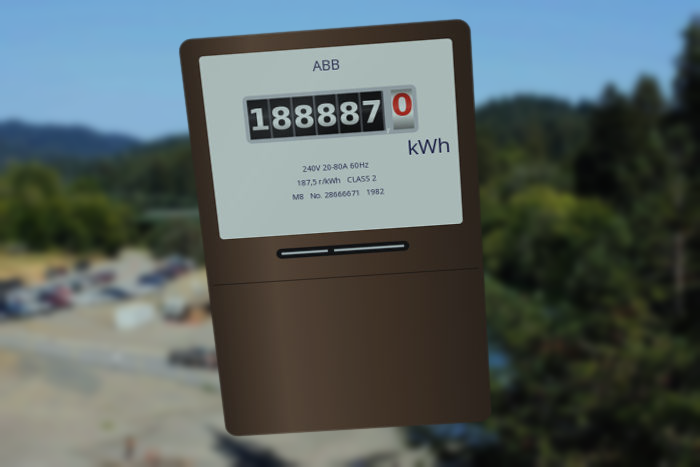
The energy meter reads 188887.0 kWh
